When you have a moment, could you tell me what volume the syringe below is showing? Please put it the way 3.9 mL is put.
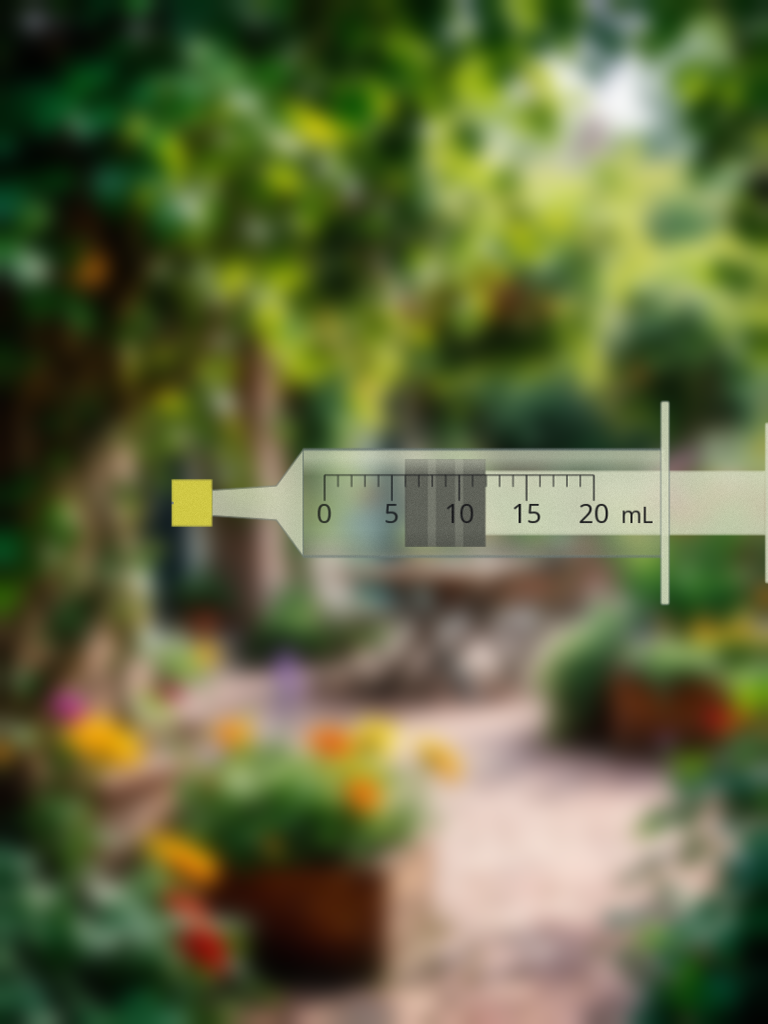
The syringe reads 6 mL
